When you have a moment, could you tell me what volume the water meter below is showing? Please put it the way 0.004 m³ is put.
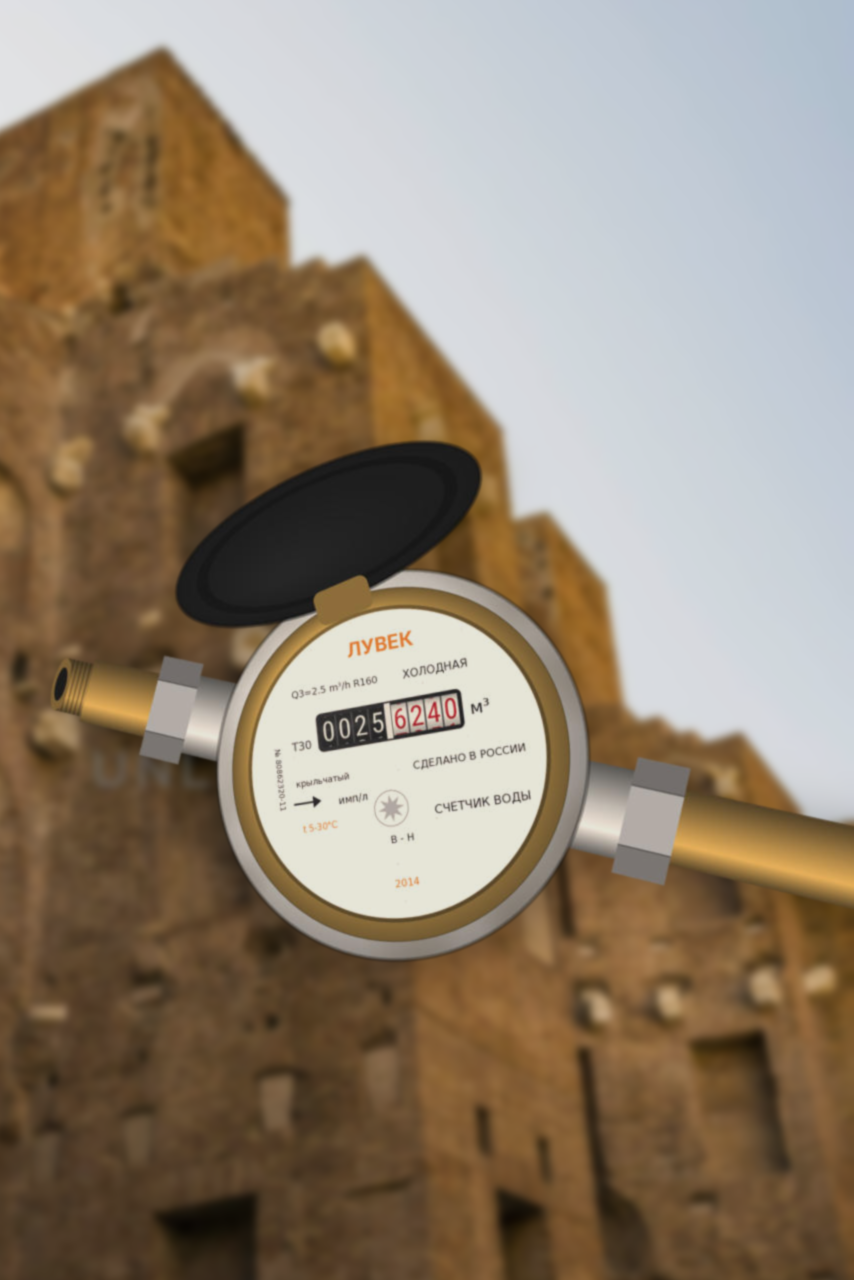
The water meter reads 25.6240 m³
